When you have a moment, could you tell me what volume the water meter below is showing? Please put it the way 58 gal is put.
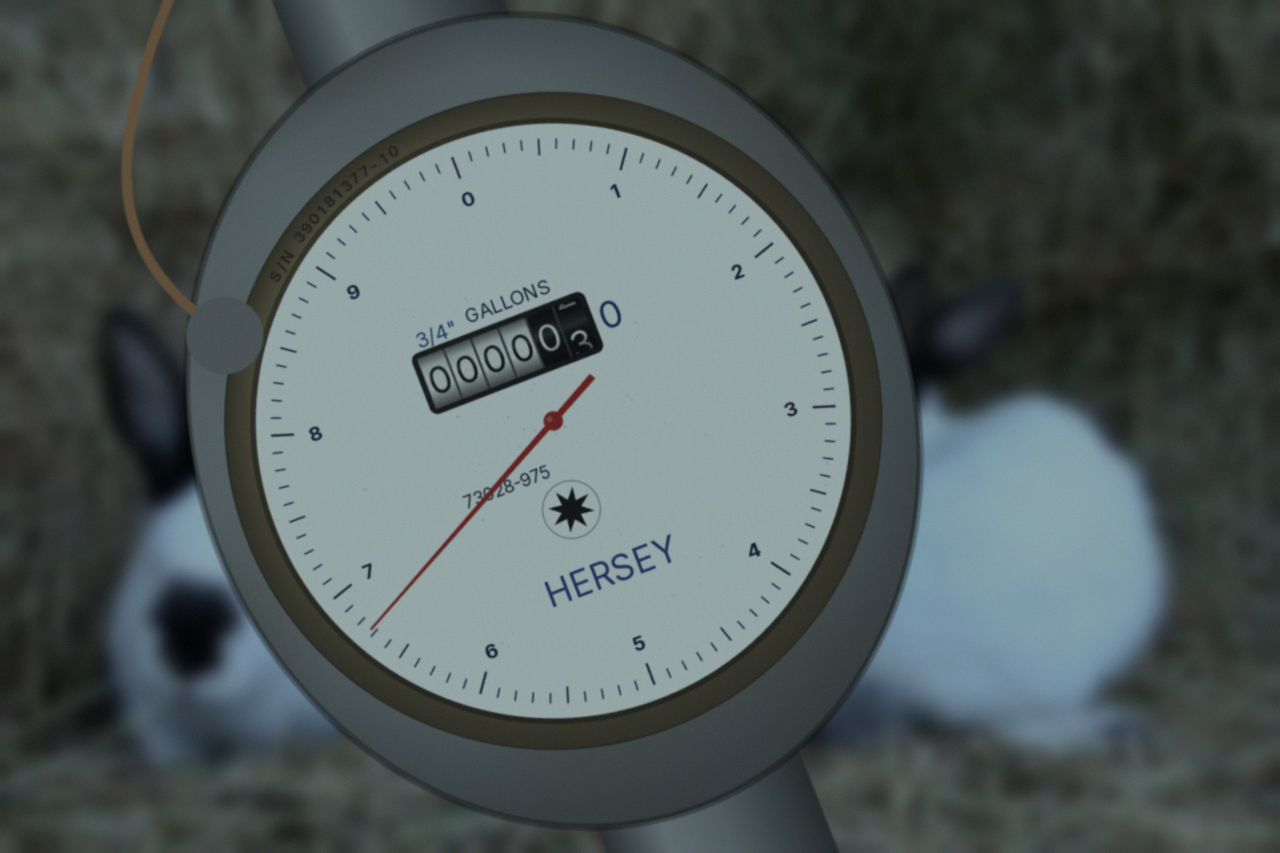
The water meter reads 26.7 gal
